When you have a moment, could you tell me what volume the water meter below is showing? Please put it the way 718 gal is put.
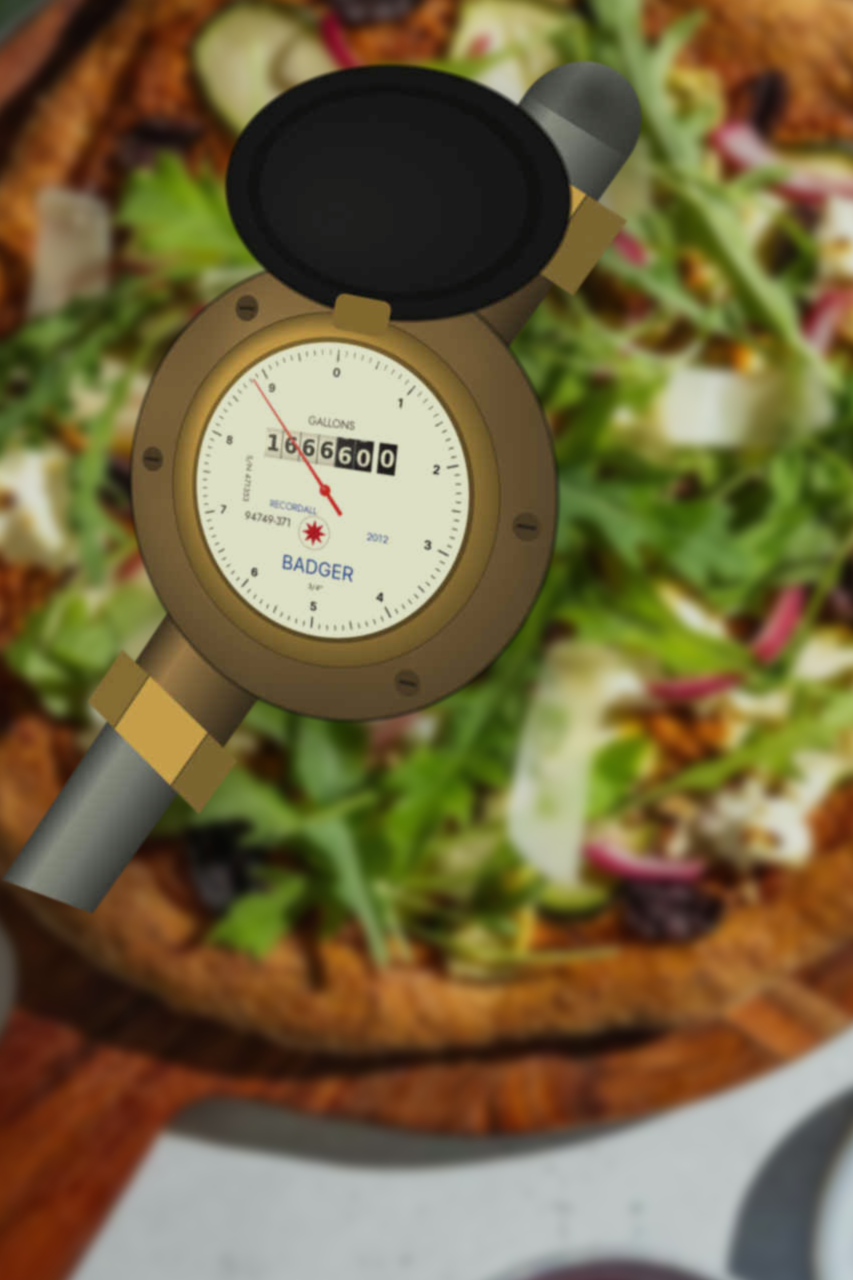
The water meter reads 1666598.8 gal
